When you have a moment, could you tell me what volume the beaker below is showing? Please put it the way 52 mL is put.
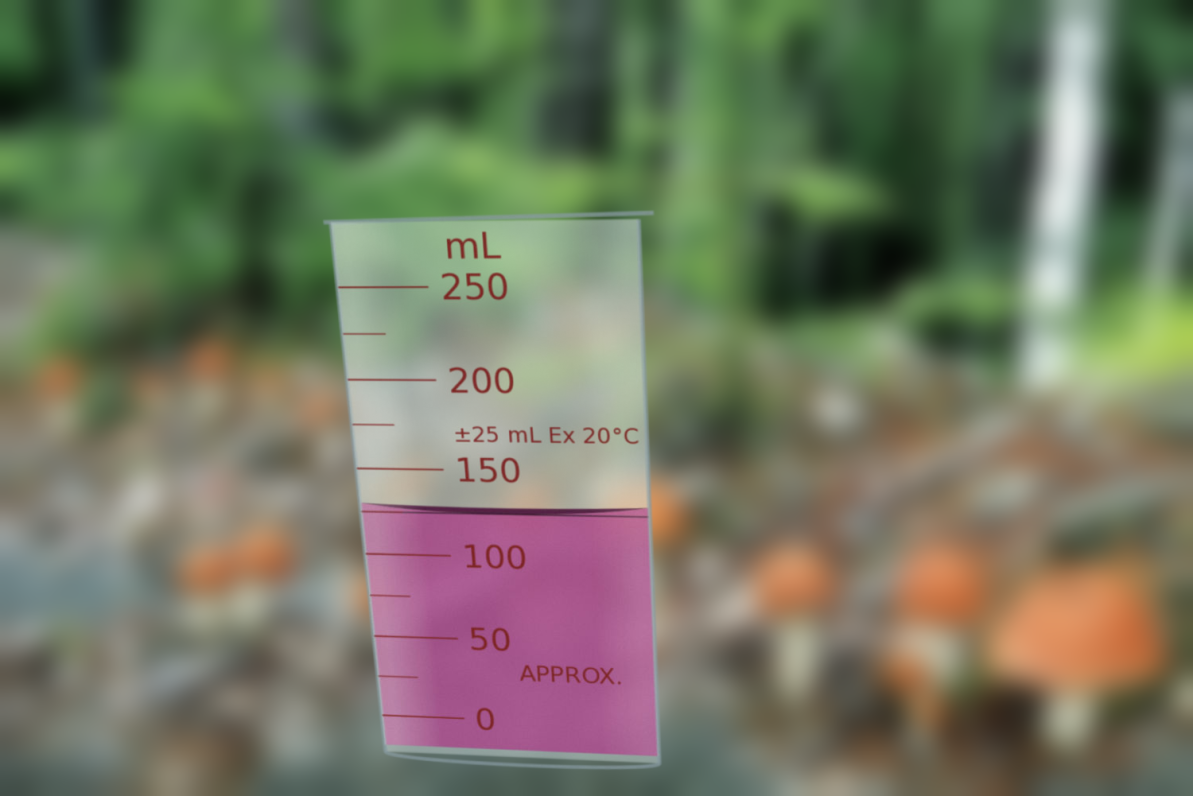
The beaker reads 125 mL
